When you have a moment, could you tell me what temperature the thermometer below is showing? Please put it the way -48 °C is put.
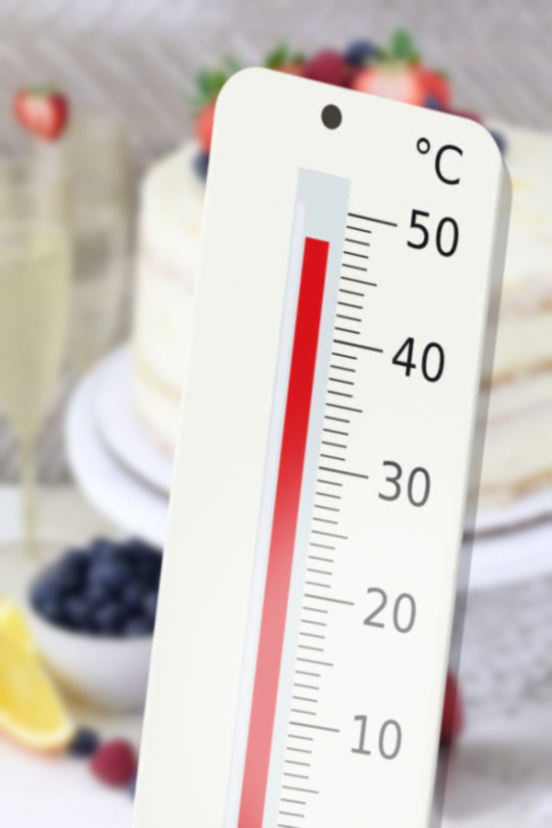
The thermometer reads 47.5 °C
